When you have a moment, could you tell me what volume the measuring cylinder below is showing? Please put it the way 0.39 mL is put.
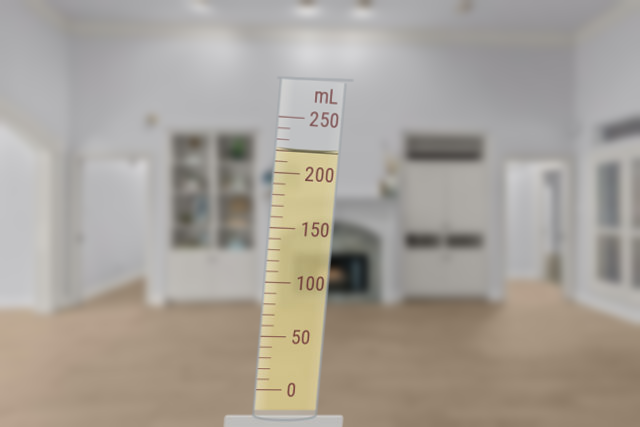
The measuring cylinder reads 220 mL
